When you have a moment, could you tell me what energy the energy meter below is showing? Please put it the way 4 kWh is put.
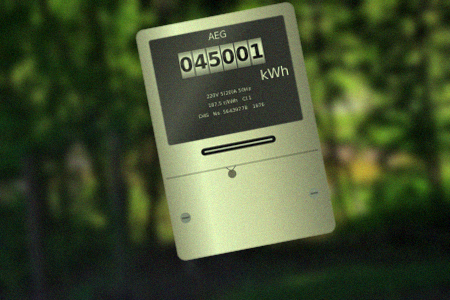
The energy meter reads 45001 kWh
